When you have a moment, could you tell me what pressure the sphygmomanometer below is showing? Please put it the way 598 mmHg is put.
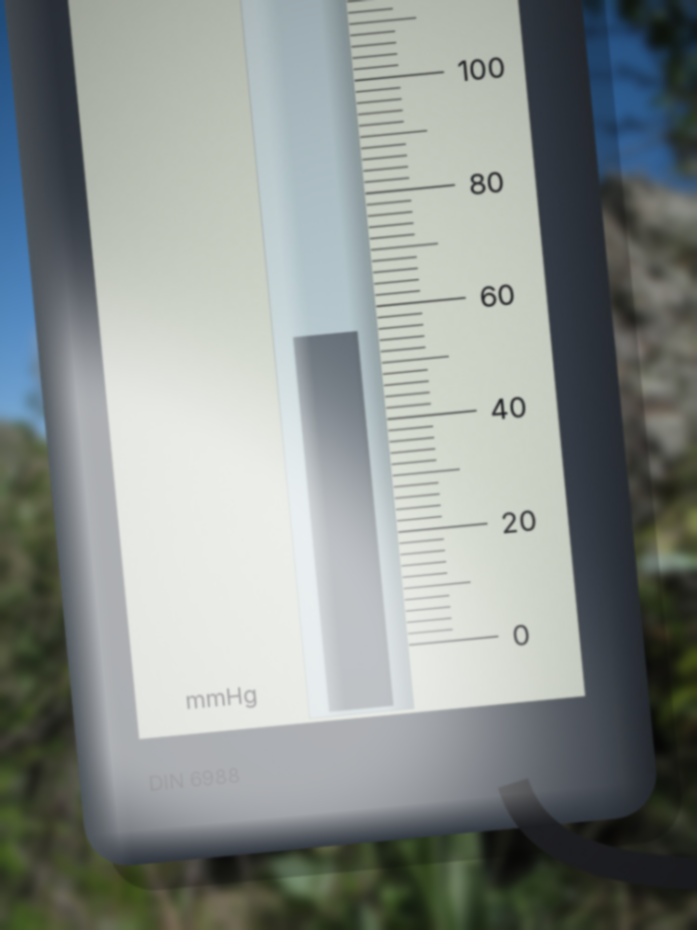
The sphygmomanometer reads 56 mmHg
